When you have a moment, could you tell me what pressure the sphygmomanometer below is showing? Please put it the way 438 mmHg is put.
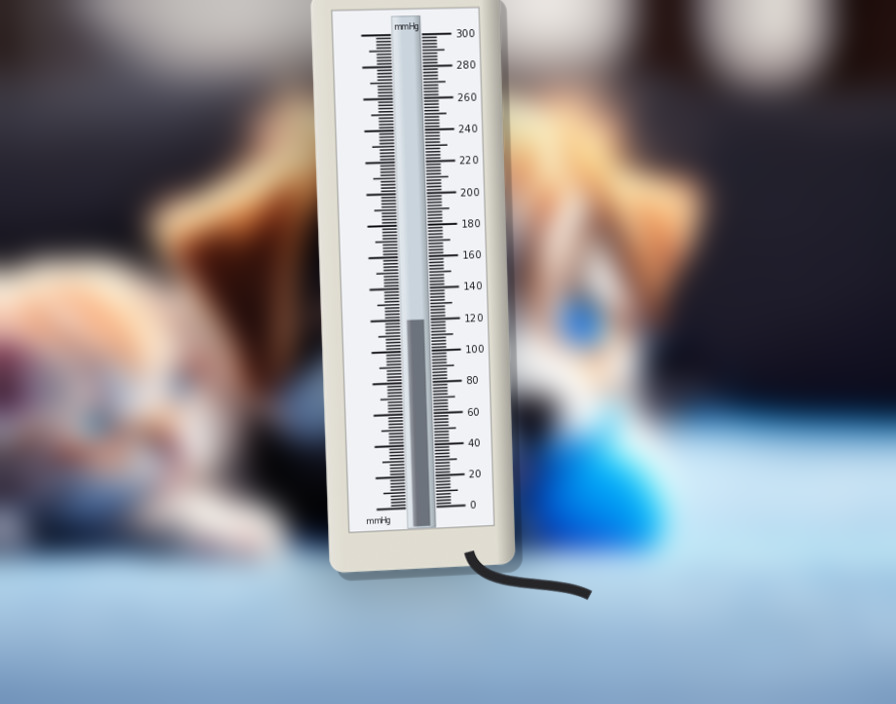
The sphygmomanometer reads 120 mmHg
